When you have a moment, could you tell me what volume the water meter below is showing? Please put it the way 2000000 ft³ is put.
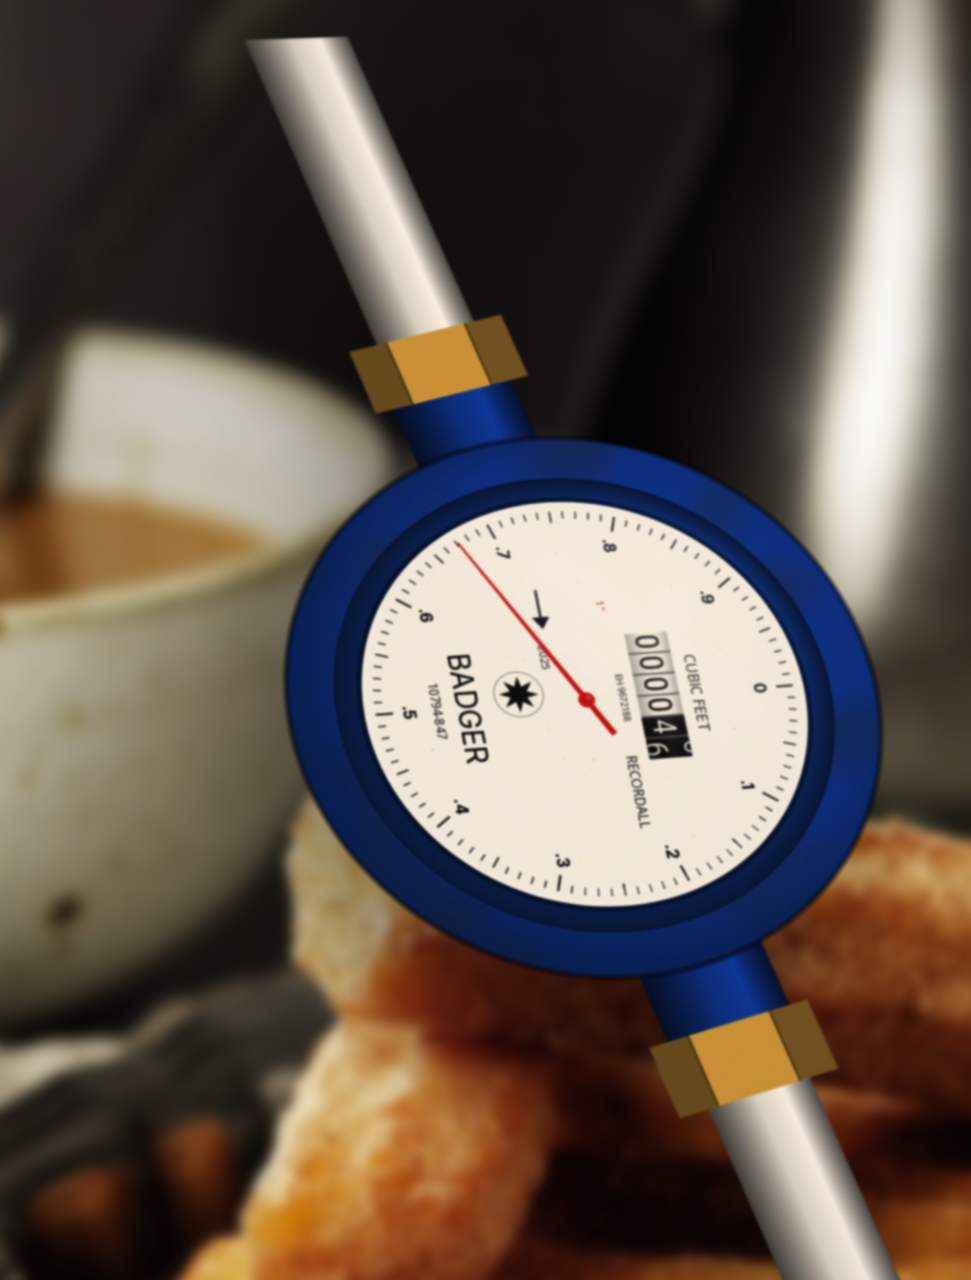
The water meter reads 45.67 ft³
